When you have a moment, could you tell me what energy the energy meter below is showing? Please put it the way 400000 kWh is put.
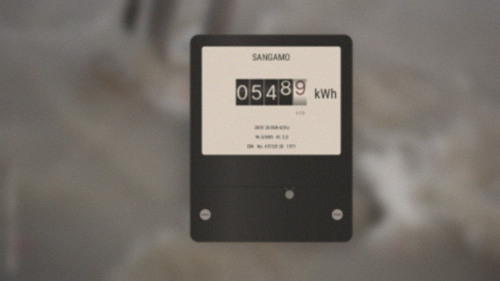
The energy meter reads 548.9 kWh
